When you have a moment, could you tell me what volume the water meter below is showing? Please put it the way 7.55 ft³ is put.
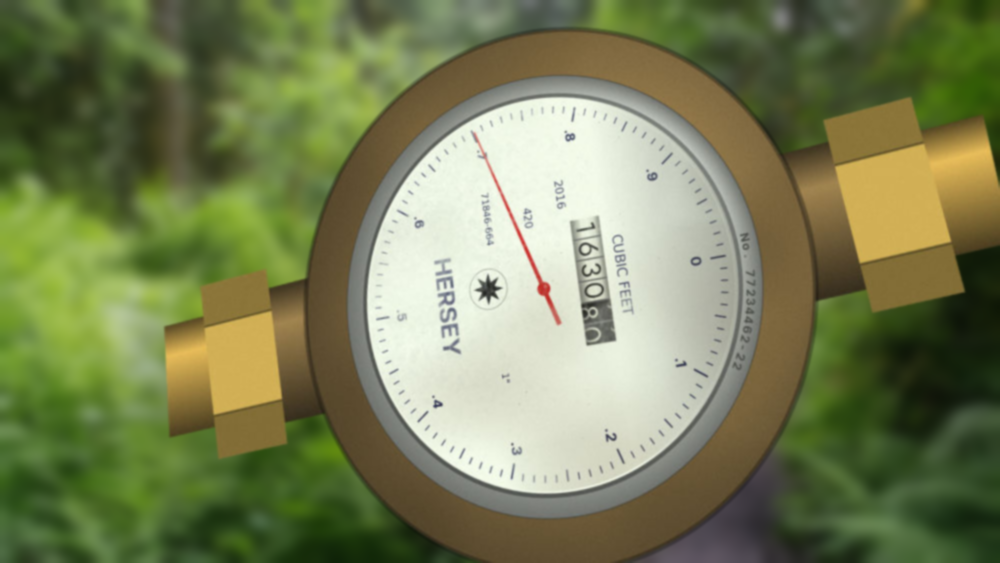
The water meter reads 163079.70 ft³
